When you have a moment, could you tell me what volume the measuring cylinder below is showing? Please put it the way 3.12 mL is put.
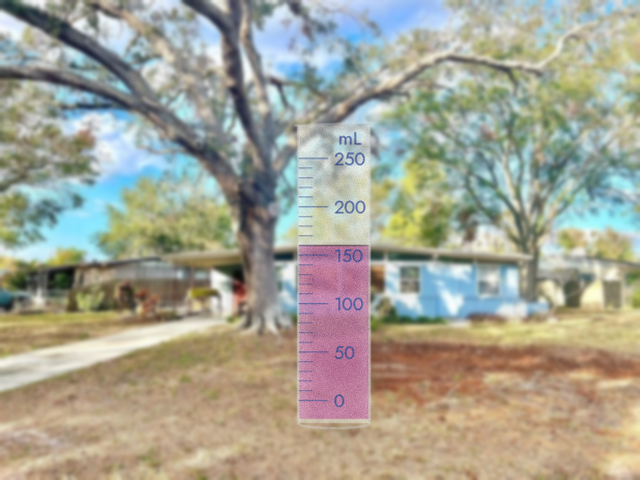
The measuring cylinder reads 160 mL
